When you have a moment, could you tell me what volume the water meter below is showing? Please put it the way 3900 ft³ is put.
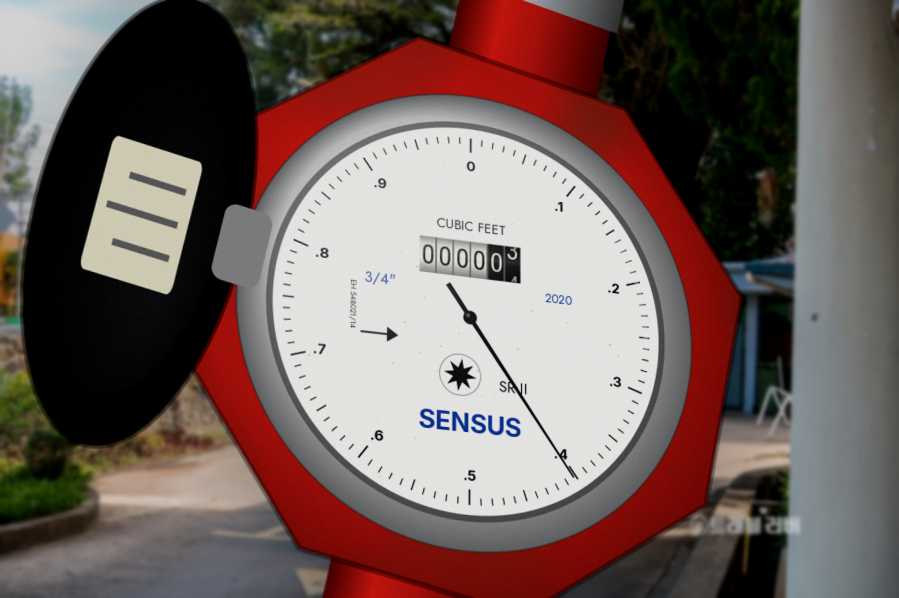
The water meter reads 3.40 ft³
